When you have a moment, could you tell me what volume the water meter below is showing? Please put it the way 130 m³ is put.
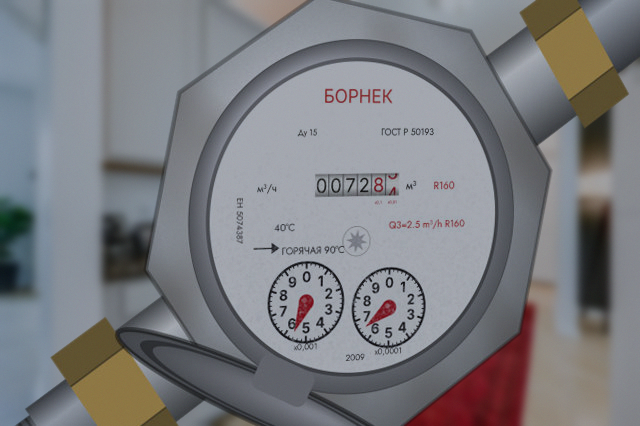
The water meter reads 72.8356 m³
